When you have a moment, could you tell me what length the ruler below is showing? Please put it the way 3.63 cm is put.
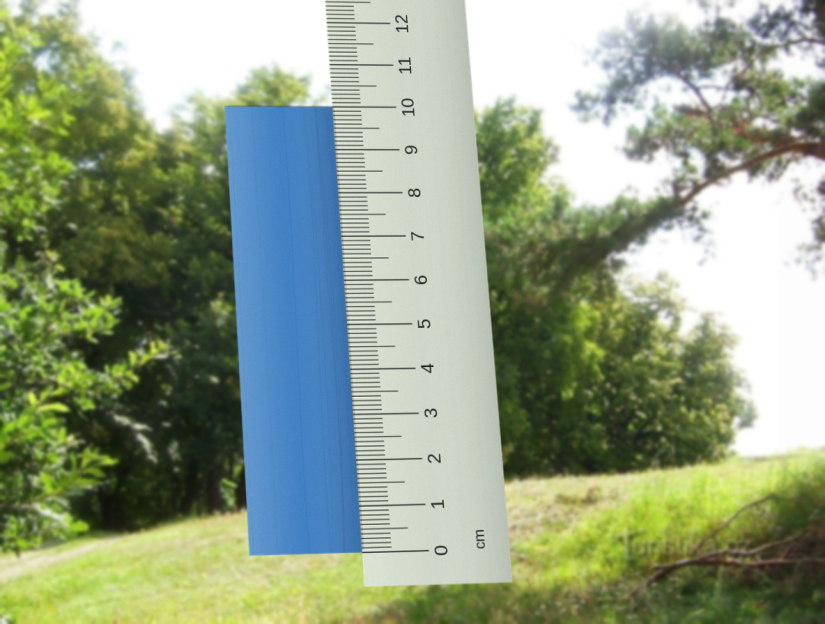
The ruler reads 10 cm
